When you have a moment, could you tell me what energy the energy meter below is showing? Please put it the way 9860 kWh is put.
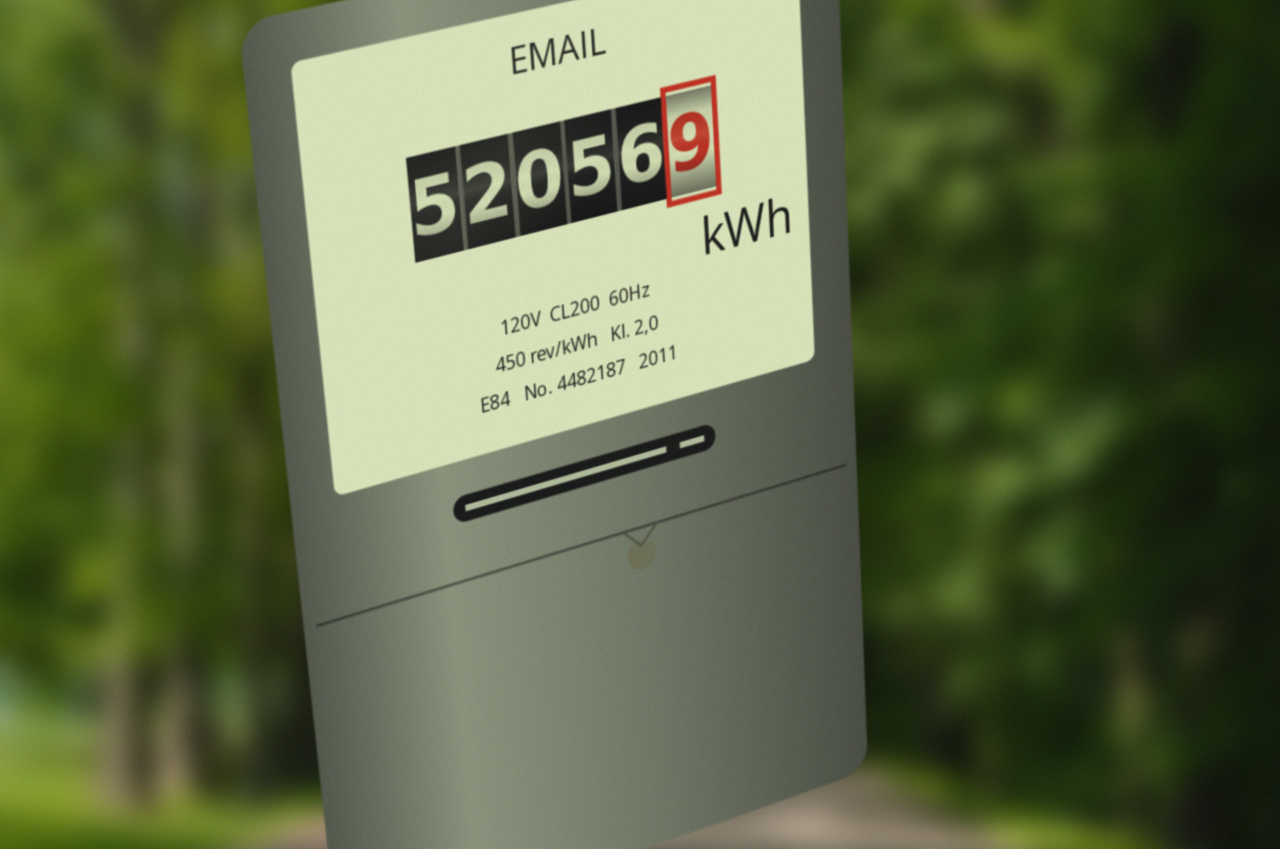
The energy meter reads 52056.9 kWh
